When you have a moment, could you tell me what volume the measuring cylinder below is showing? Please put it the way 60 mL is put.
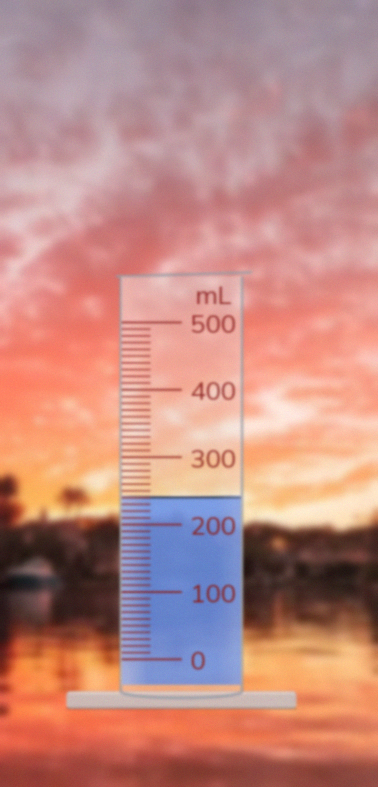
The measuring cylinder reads 240 mL
